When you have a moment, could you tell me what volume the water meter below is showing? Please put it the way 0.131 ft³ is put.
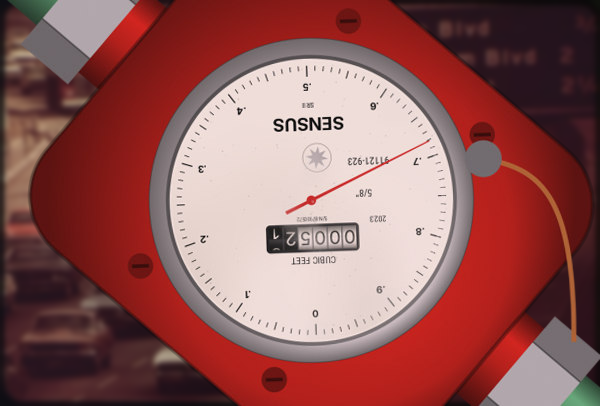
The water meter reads 520.68 ft³
